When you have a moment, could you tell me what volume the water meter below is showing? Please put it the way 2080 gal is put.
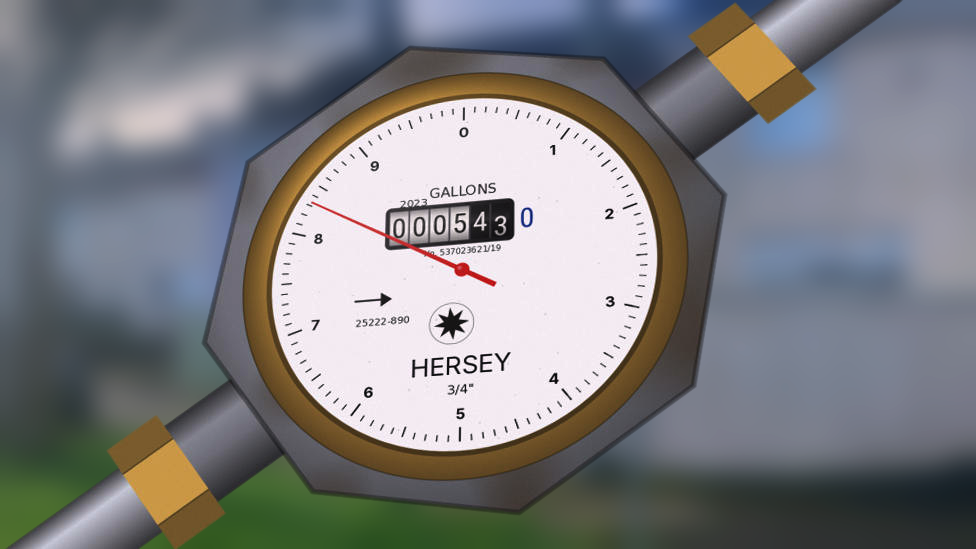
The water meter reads 5428.3 gal
